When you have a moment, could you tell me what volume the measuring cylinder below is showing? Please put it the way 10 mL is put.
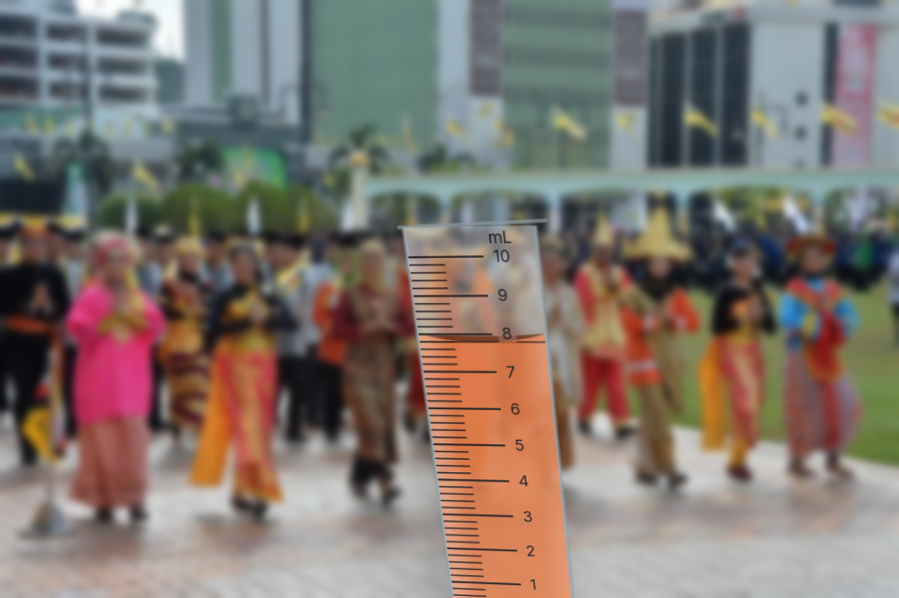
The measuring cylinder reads 7.8 mL
